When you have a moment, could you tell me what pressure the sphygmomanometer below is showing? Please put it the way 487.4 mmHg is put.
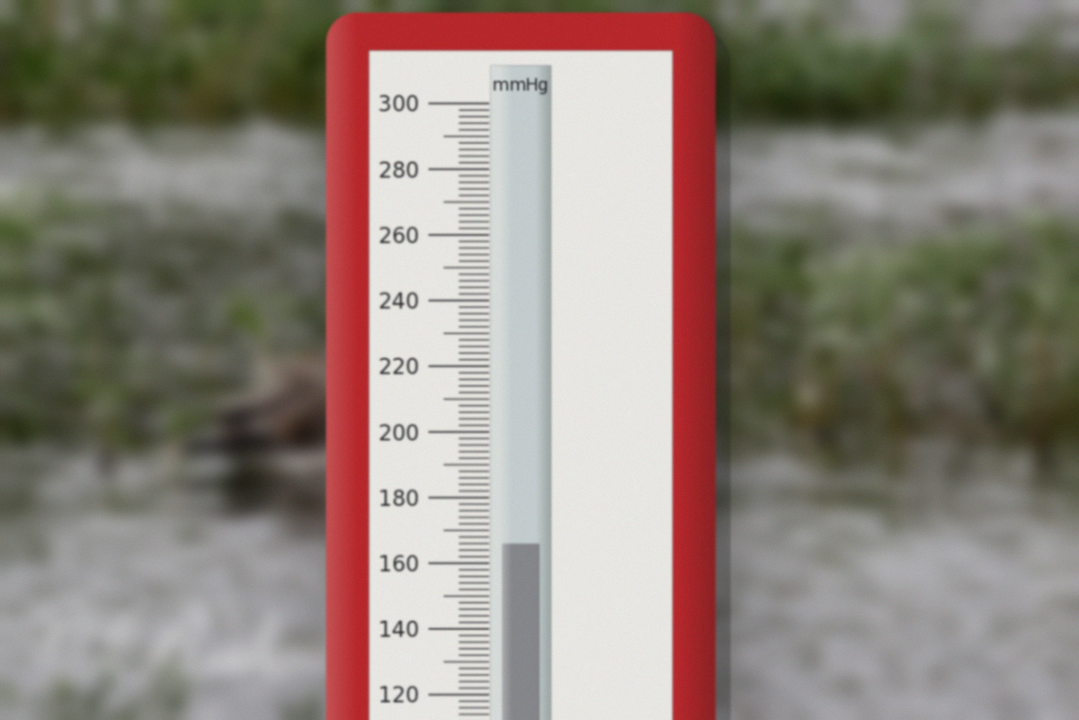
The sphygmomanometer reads 166 mmHg
